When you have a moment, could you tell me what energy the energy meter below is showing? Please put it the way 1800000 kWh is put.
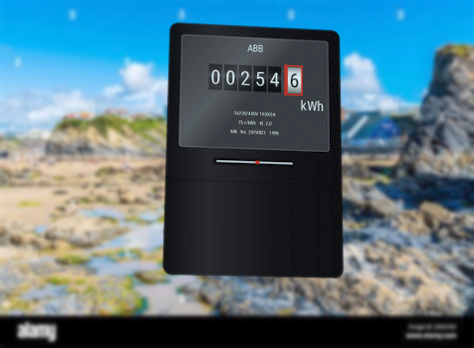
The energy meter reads 254.6 kWh
